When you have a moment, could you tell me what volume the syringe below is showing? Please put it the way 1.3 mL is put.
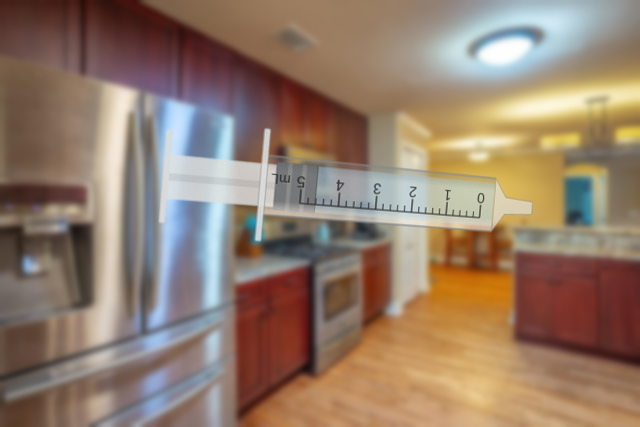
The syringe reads 4.6 mL
